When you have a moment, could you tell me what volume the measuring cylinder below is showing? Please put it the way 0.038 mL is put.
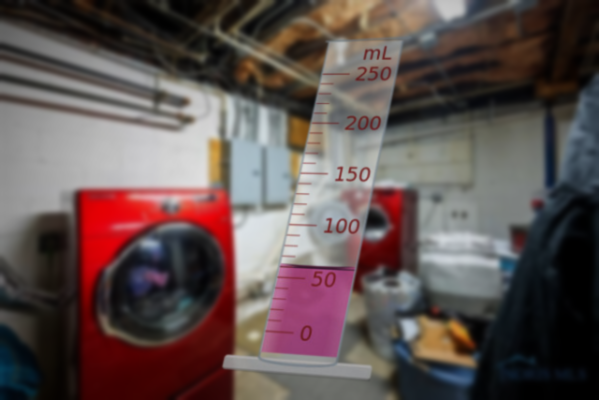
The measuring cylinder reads 60 mL
